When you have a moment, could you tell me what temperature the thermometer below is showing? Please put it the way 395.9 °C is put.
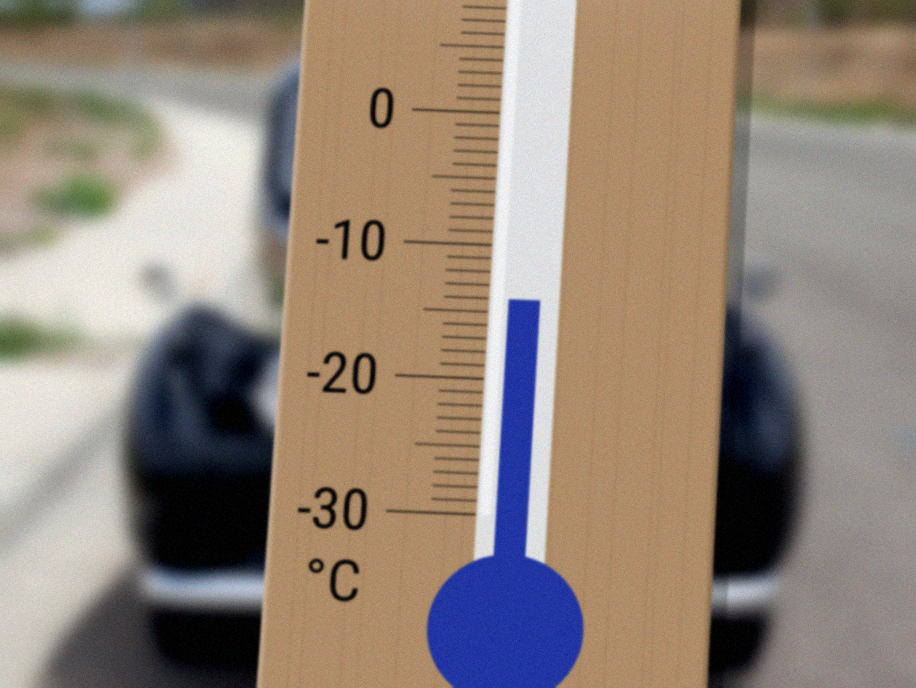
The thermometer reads -14 °C
